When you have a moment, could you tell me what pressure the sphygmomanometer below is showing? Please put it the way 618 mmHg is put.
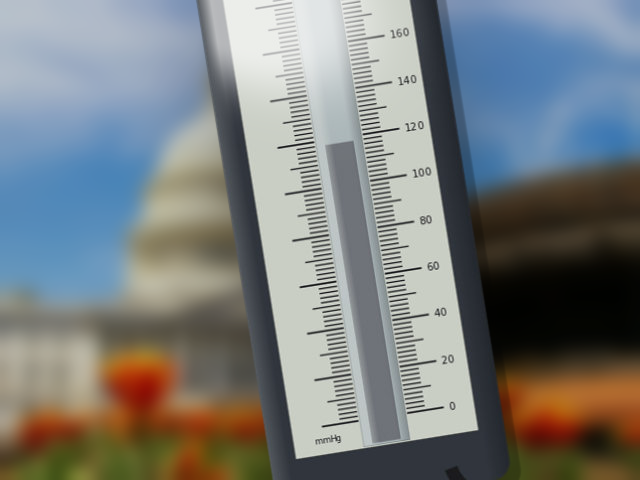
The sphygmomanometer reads 118 mmHg
